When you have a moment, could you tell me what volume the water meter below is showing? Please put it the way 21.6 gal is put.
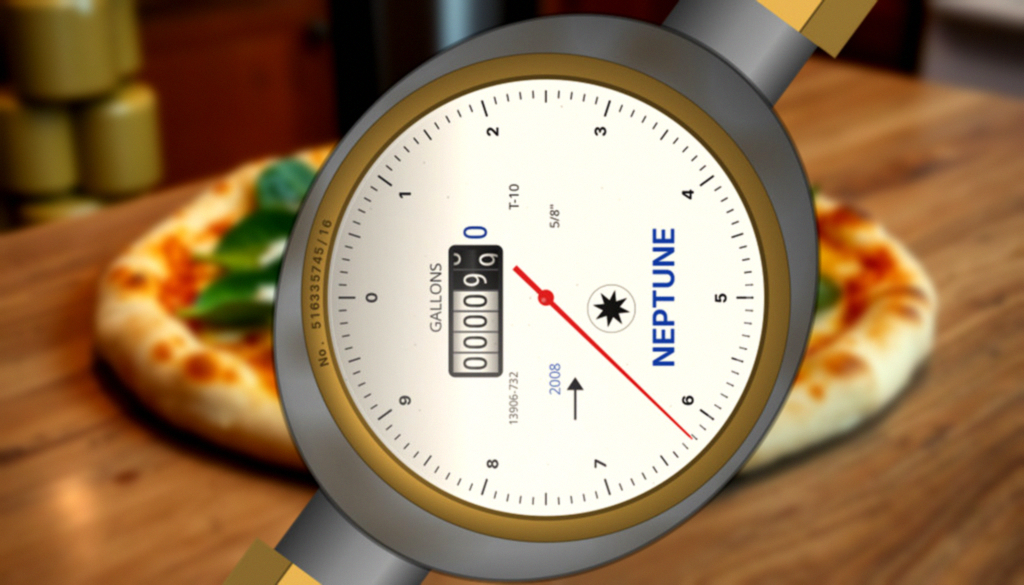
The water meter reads 986.2 gal
